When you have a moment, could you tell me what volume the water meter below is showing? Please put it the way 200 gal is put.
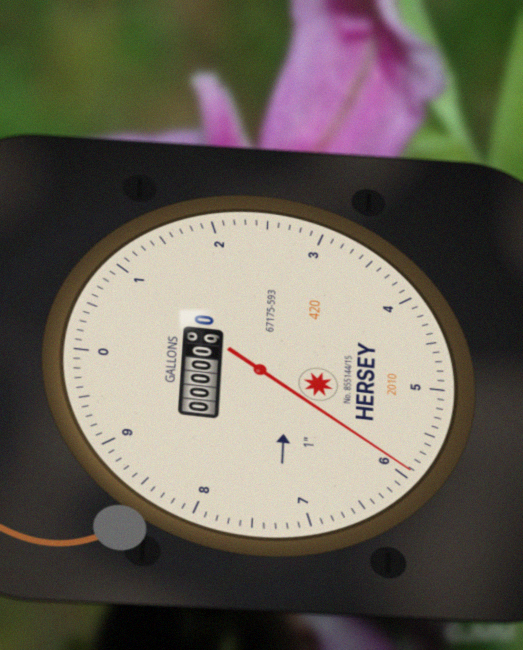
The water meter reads 85.9 gal
